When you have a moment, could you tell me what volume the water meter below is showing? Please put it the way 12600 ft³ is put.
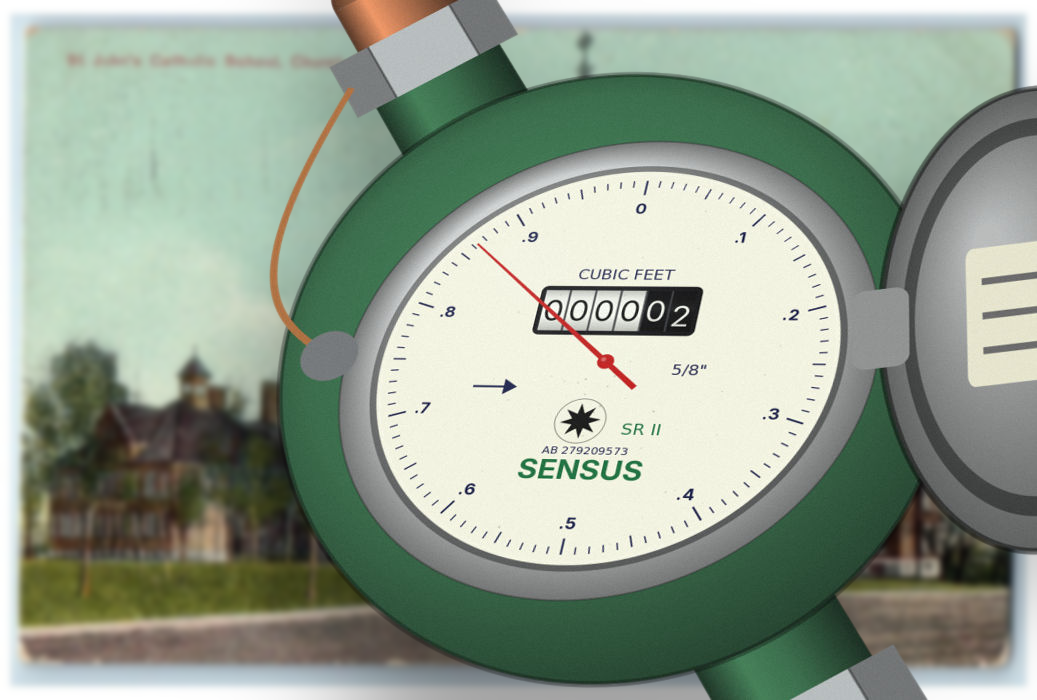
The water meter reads 1.86 ft³
